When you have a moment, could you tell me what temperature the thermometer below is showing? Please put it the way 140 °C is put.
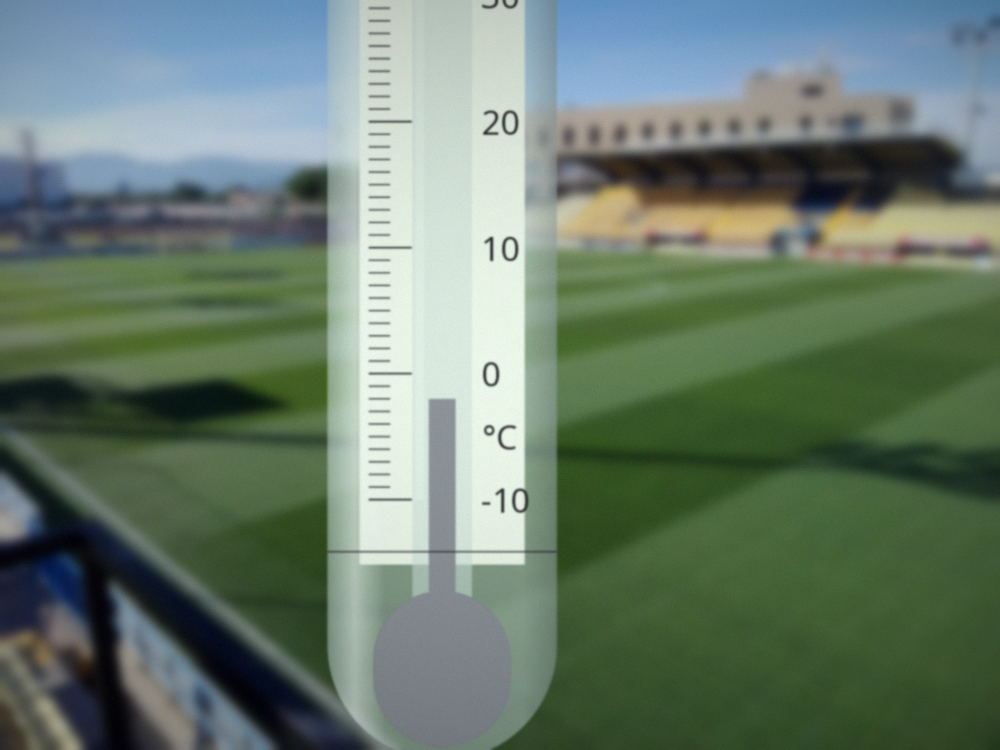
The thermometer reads -2 °C
